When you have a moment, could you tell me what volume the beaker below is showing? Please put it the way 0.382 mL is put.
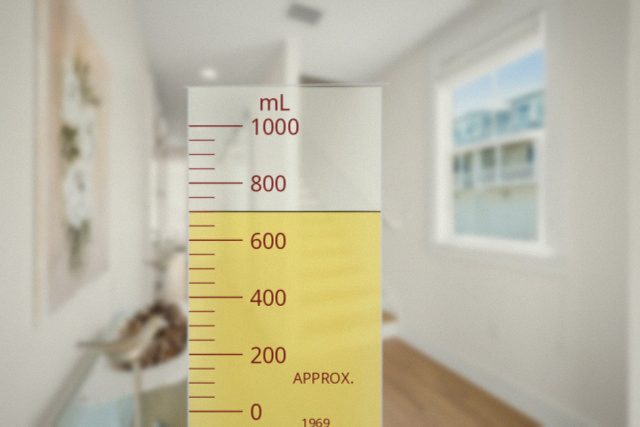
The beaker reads 700 mL
